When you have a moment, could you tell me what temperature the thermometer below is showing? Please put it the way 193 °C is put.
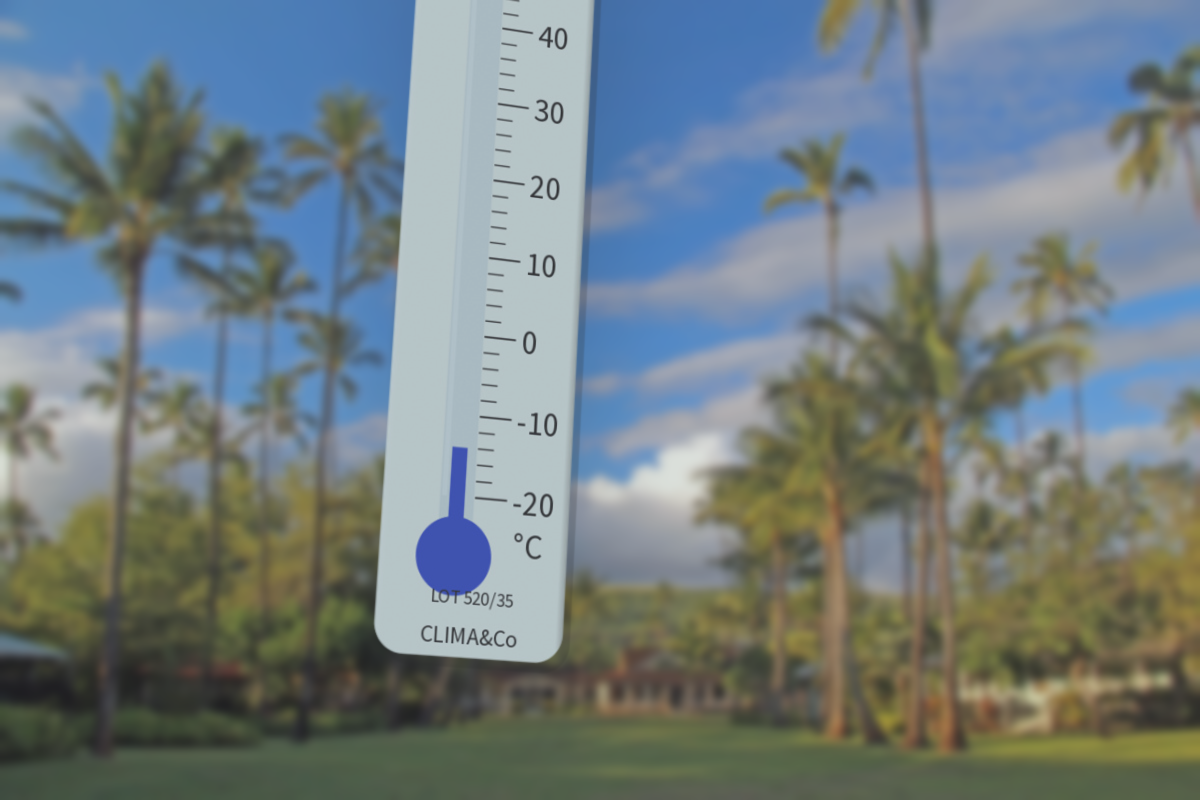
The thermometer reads -14 °C
